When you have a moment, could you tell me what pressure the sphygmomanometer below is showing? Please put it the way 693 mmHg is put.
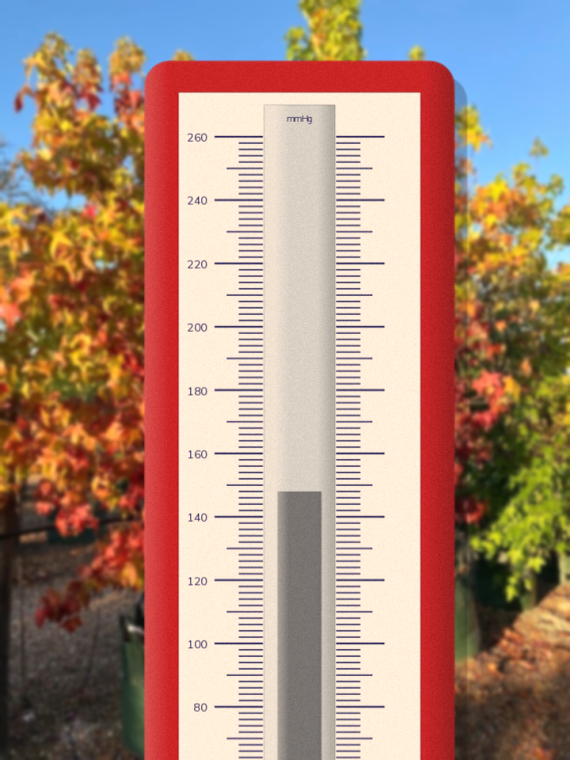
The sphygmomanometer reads 148 mmHg
